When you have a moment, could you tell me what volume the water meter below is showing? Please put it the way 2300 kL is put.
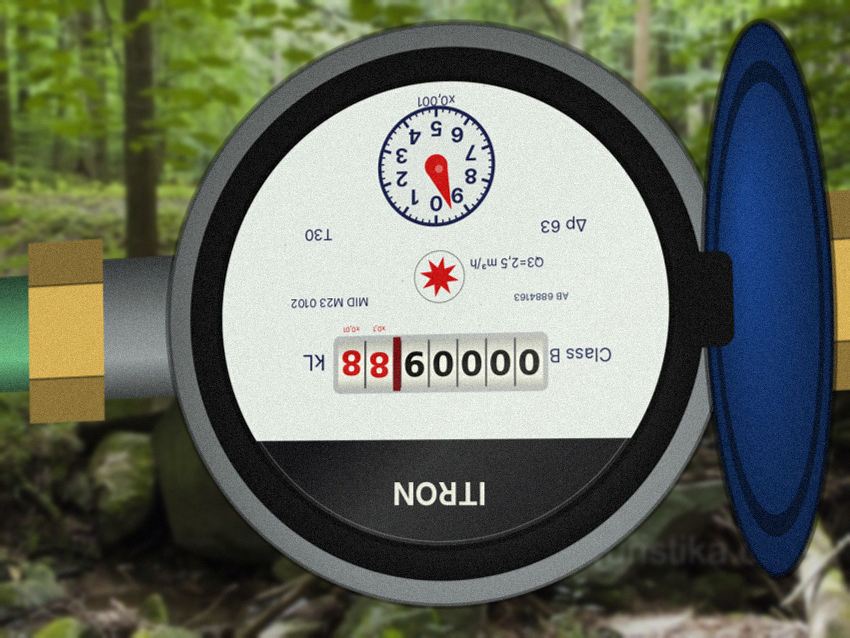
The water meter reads 9.879 kL
